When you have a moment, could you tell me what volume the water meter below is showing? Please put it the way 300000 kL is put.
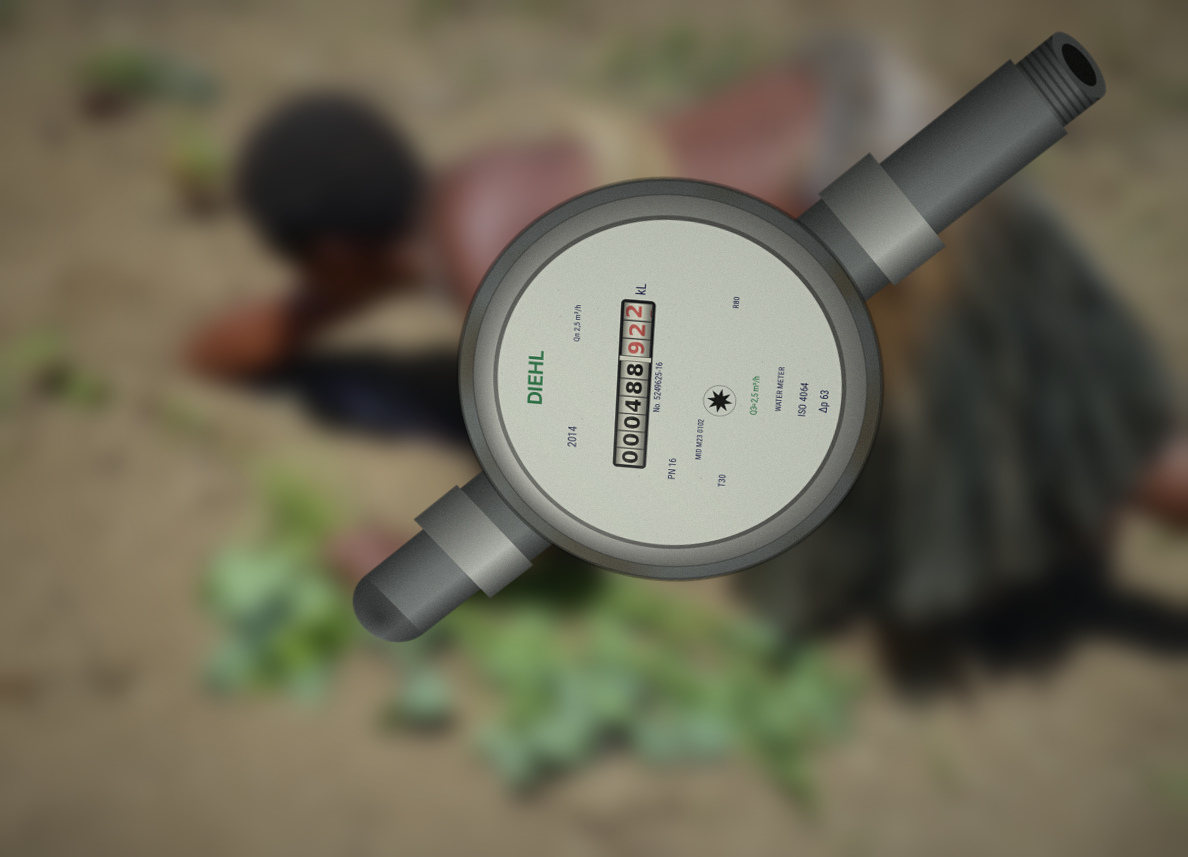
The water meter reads 488.922 kL
